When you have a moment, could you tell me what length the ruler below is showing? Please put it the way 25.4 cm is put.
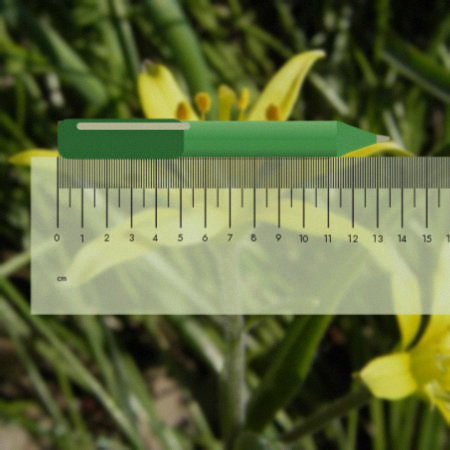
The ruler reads 13.5 cm
